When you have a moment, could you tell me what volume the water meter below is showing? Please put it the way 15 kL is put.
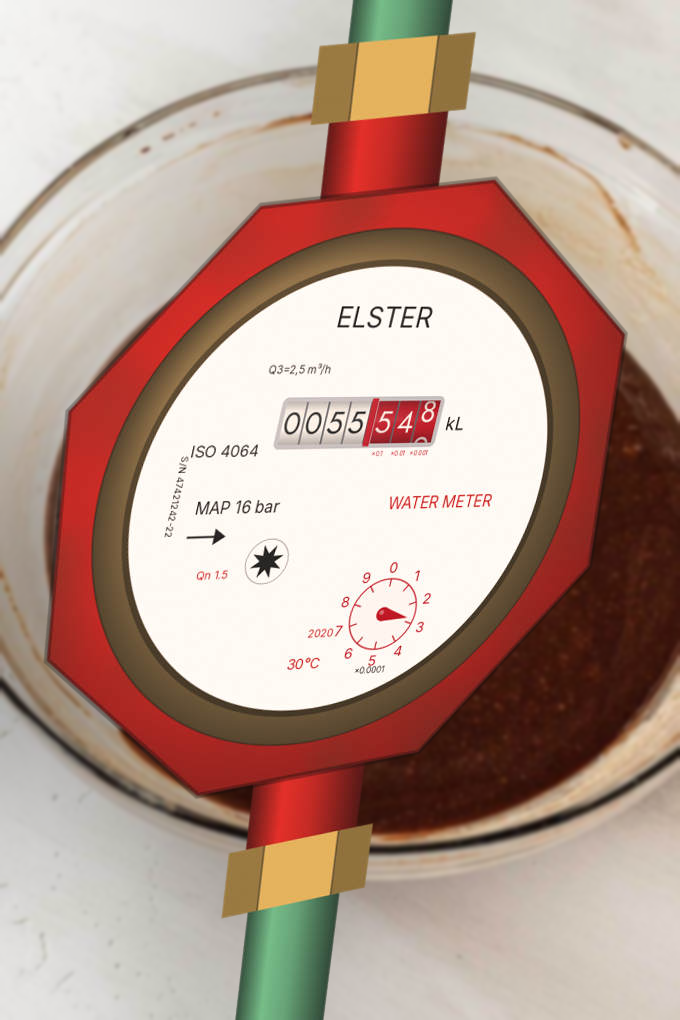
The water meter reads 55.5482 kL
